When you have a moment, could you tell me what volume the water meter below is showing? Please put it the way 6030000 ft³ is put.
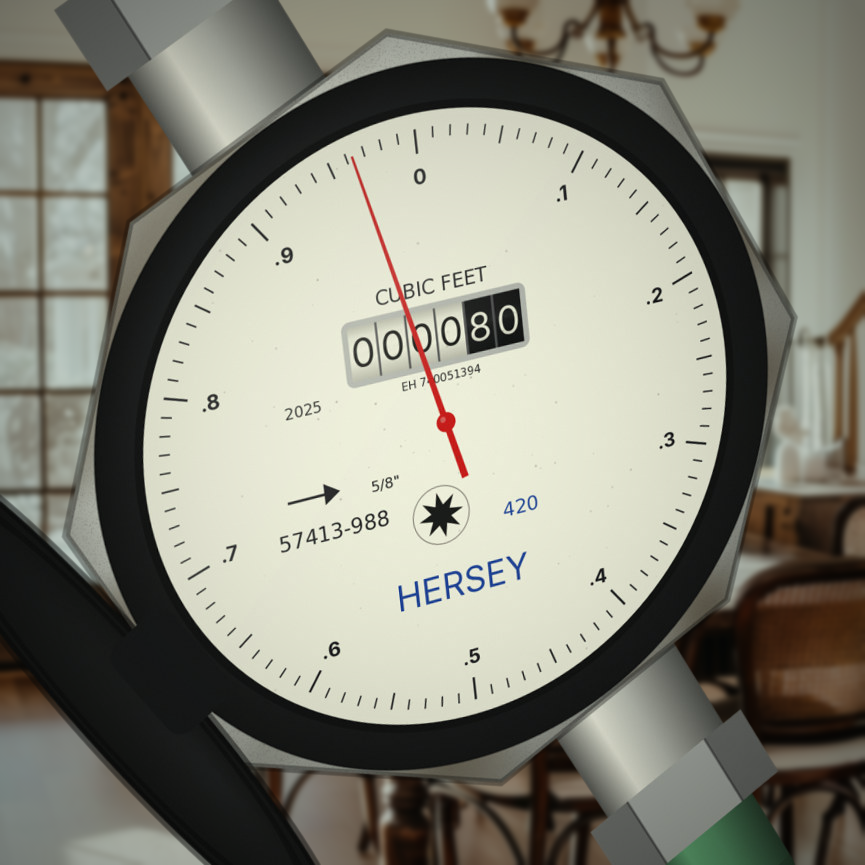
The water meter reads 79.96 ft³
